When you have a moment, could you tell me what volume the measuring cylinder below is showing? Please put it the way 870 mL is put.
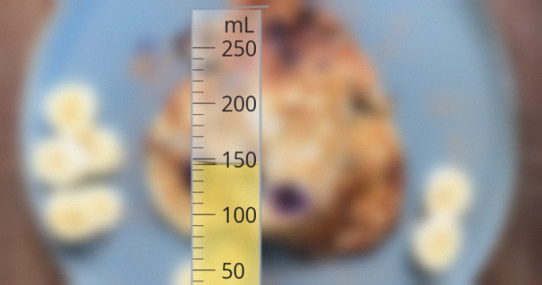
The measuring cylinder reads 145 mL
